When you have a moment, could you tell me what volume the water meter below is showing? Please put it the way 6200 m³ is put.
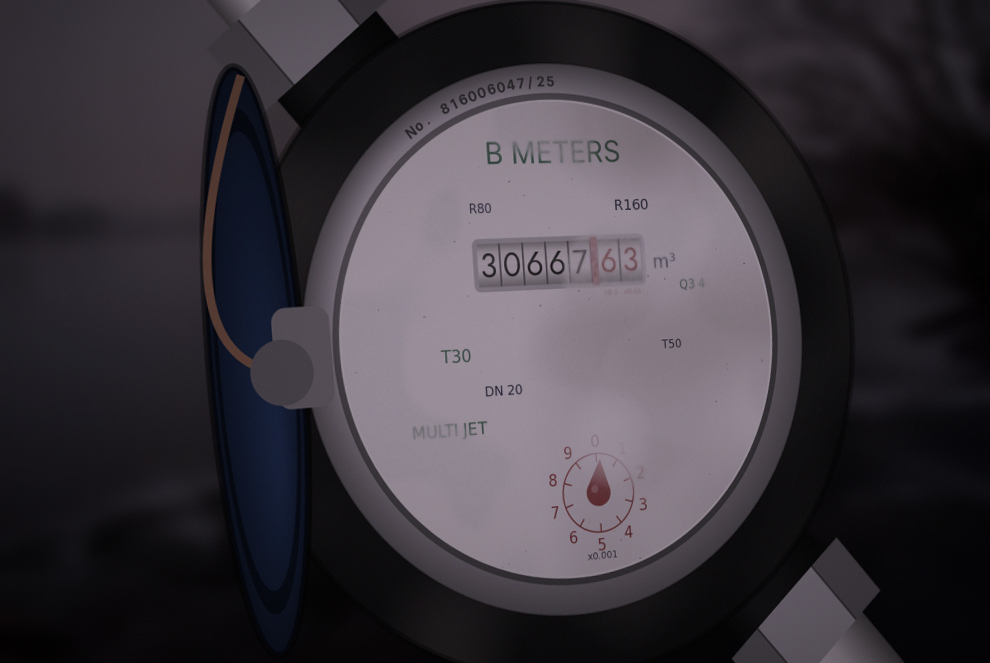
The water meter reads 30667.630 m³
